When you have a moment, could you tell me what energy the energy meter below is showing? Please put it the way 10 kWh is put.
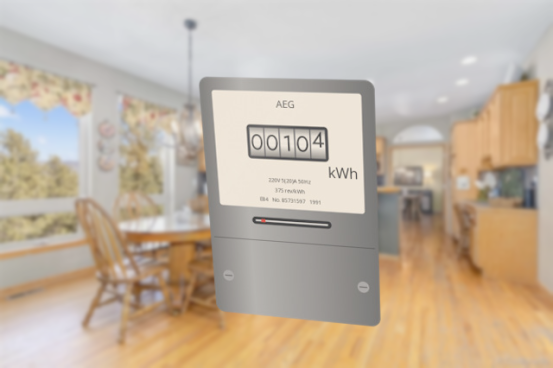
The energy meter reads 104 kWh
